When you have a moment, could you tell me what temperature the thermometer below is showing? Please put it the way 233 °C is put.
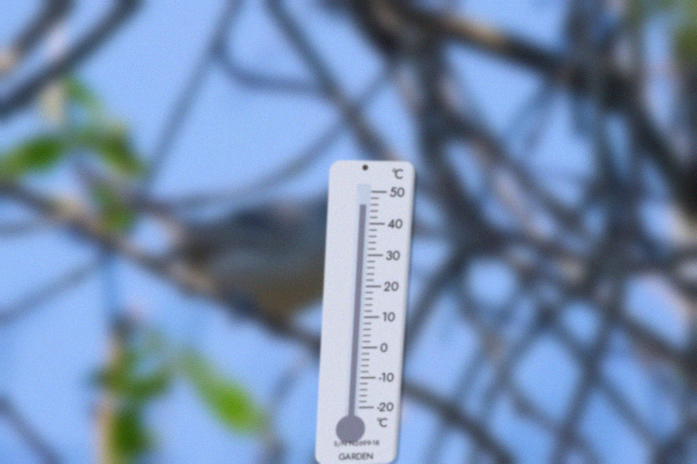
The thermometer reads 46 °C
